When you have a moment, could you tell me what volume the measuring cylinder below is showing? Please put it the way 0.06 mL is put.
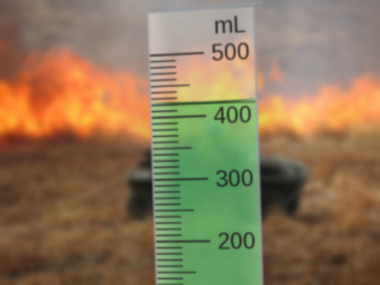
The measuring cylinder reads 420 mL
